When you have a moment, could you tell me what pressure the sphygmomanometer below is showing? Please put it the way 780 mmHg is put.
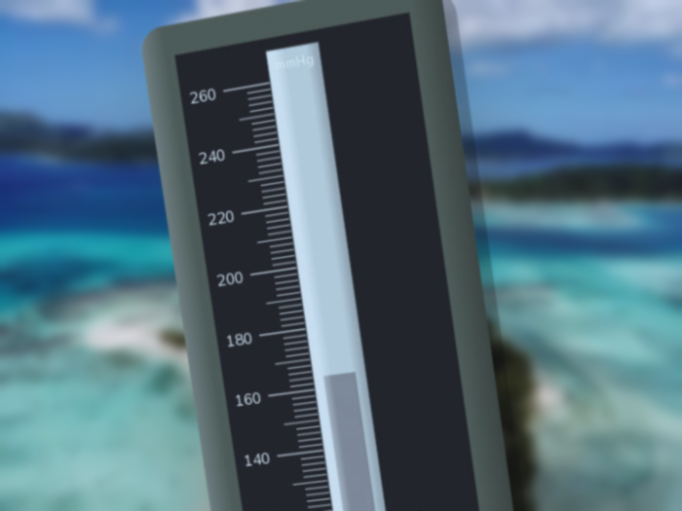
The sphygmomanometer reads 164 mmHg
